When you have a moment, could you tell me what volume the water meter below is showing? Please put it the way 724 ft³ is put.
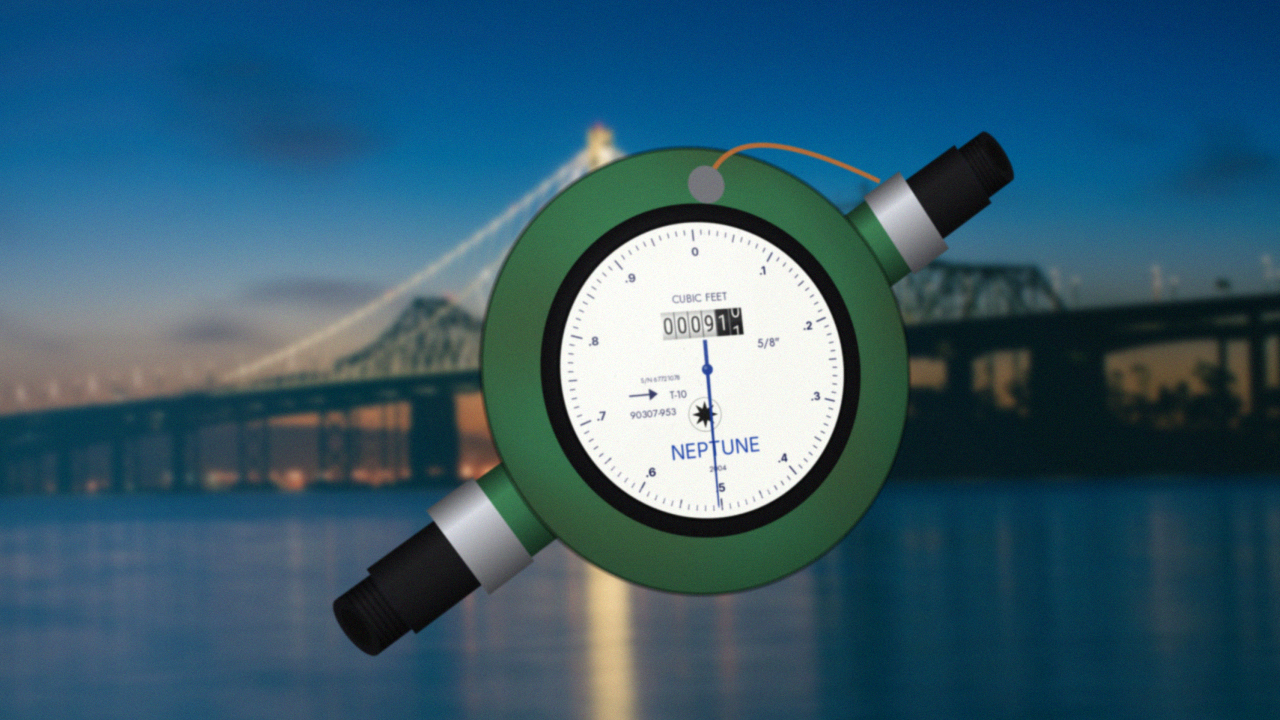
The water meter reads 910.50 ft³
